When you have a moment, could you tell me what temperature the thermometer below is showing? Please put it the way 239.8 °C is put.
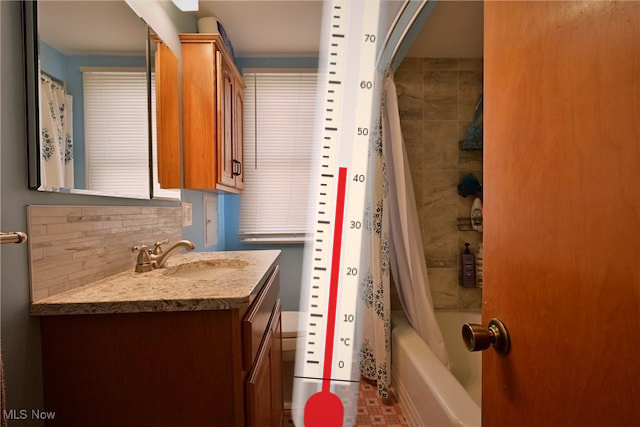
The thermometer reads 42 °C
